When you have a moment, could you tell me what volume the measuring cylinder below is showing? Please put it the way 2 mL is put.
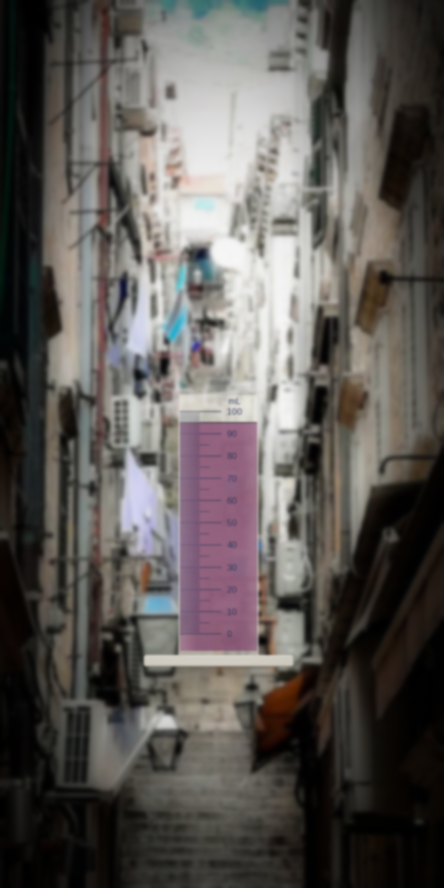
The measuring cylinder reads 95 mL
